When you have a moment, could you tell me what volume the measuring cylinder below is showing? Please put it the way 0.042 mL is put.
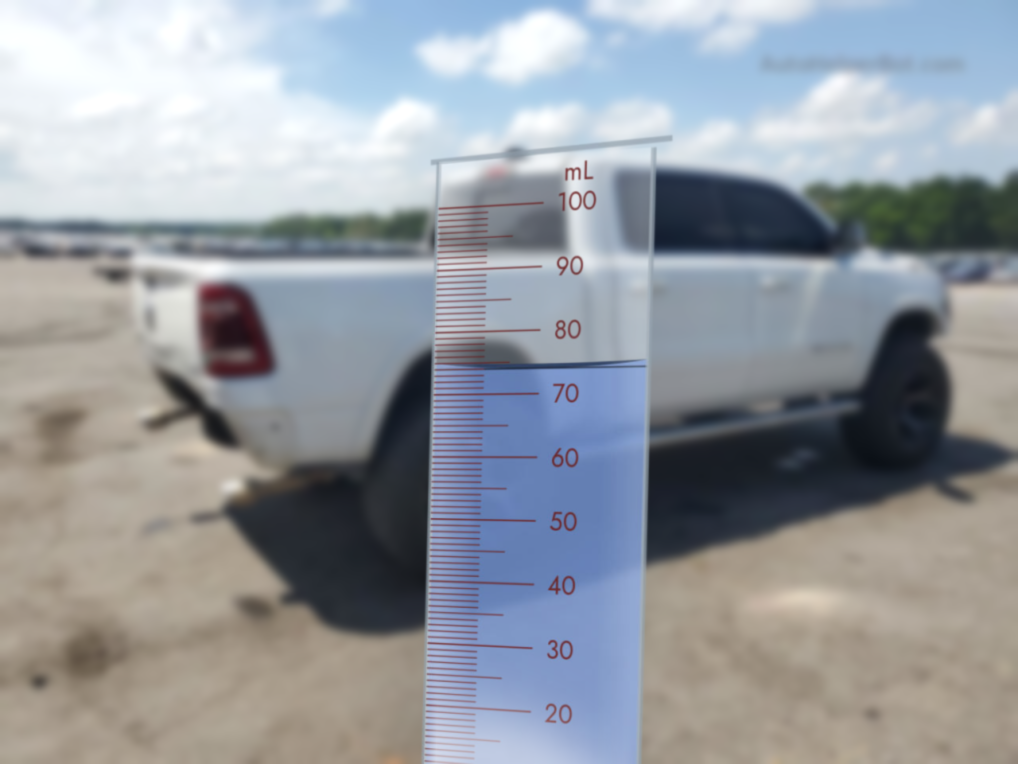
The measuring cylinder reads 74 mL
